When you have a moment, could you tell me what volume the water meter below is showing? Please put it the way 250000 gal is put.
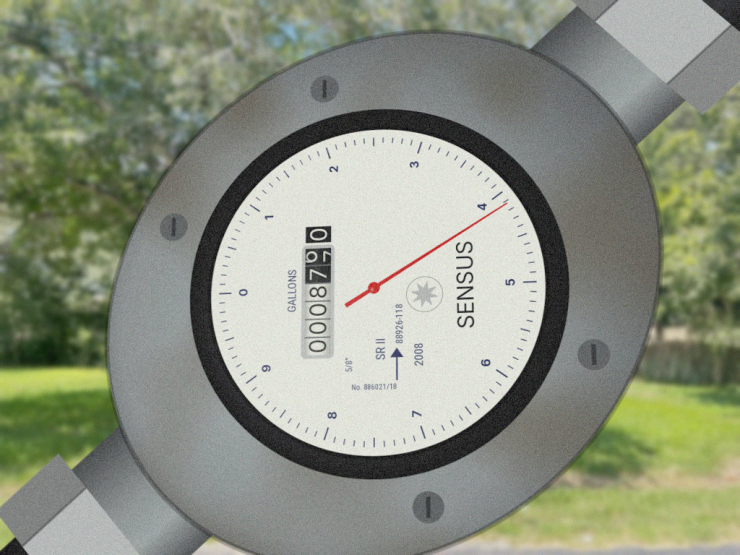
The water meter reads 8764.1 gal
